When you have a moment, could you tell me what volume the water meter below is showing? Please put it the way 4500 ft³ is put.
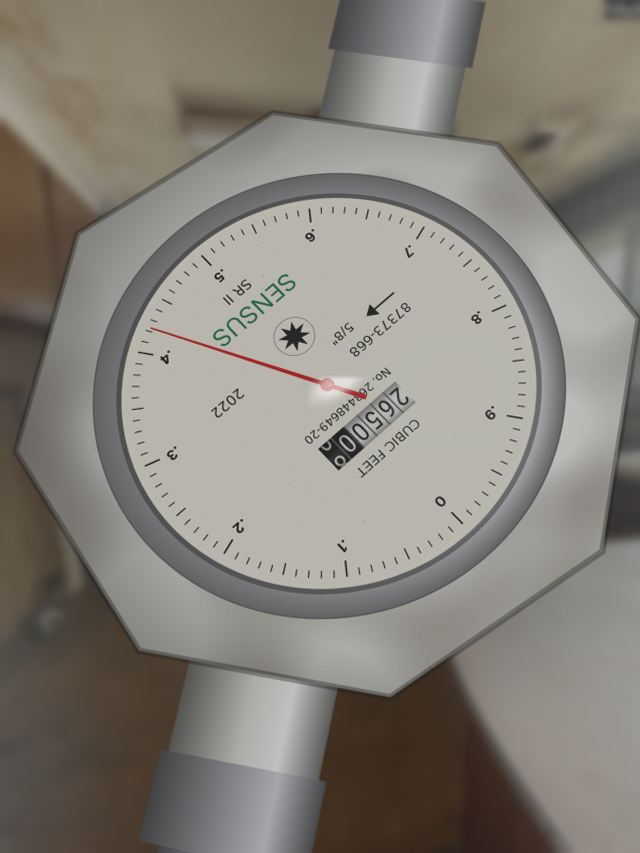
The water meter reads 265008.42 ft³
